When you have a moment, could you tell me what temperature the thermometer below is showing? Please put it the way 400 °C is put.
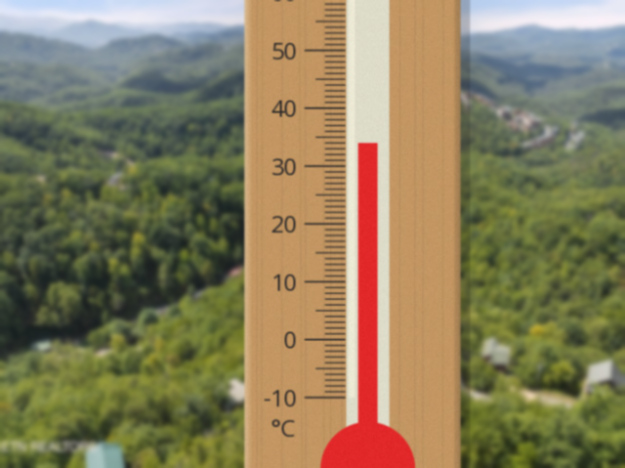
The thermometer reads 34 °C
